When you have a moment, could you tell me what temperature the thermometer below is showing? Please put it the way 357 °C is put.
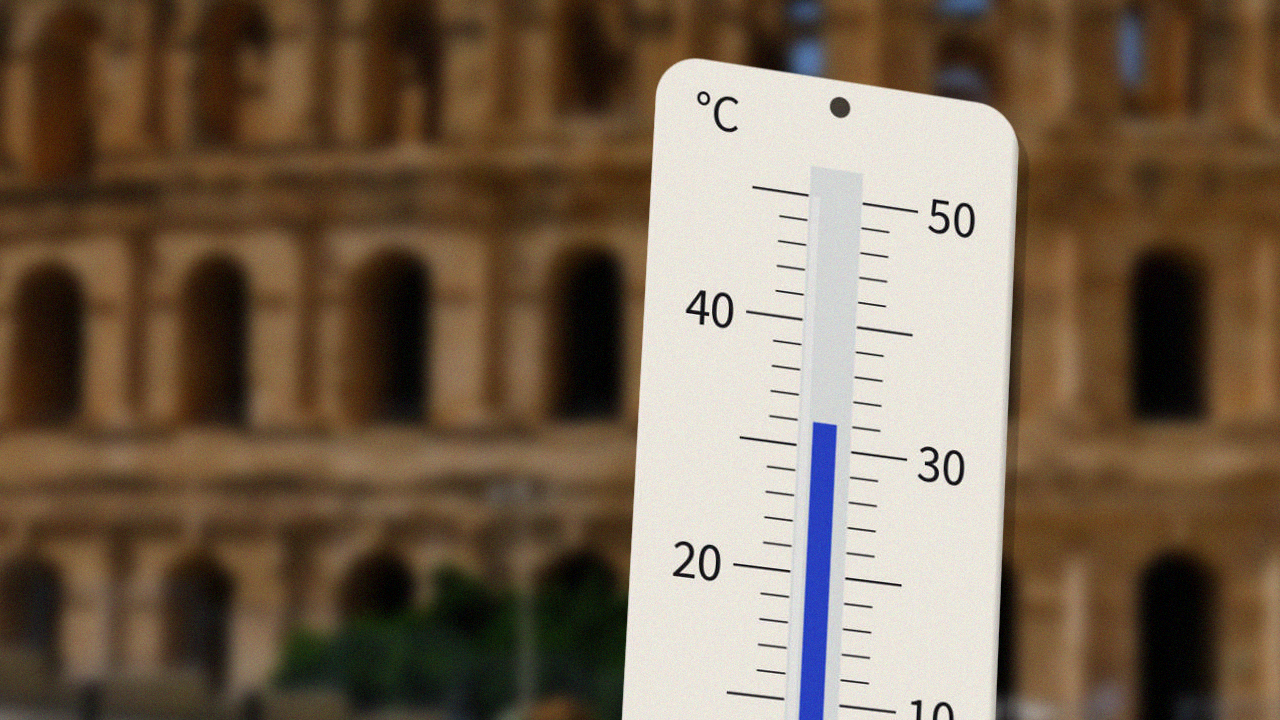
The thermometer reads 32 °C
